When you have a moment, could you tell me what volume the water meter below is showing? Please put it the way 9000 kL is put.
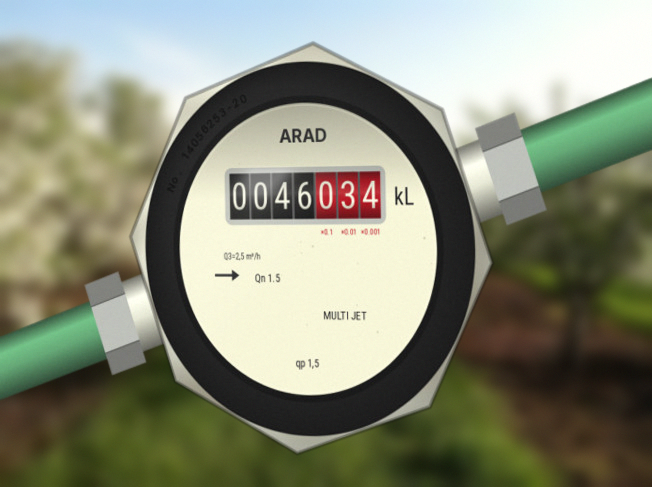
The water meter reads 46.034 kL
